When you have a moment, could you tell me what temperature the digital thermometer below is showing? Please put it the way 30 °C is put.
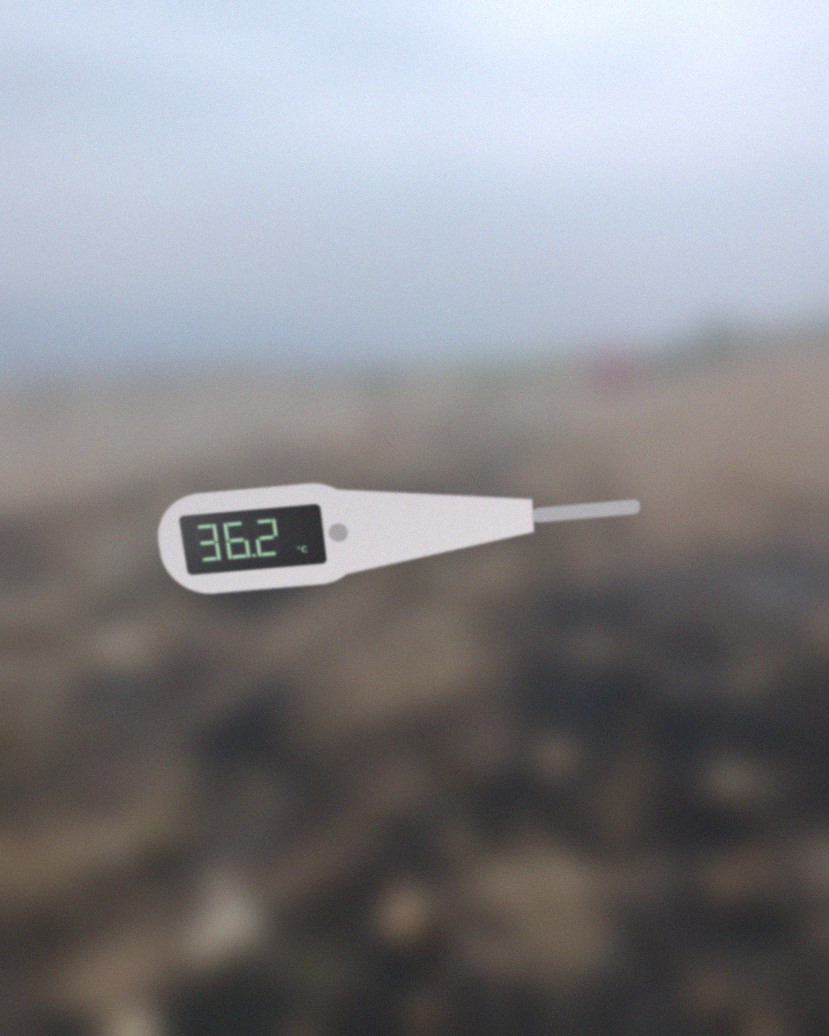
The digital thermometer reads 36.2 °C
